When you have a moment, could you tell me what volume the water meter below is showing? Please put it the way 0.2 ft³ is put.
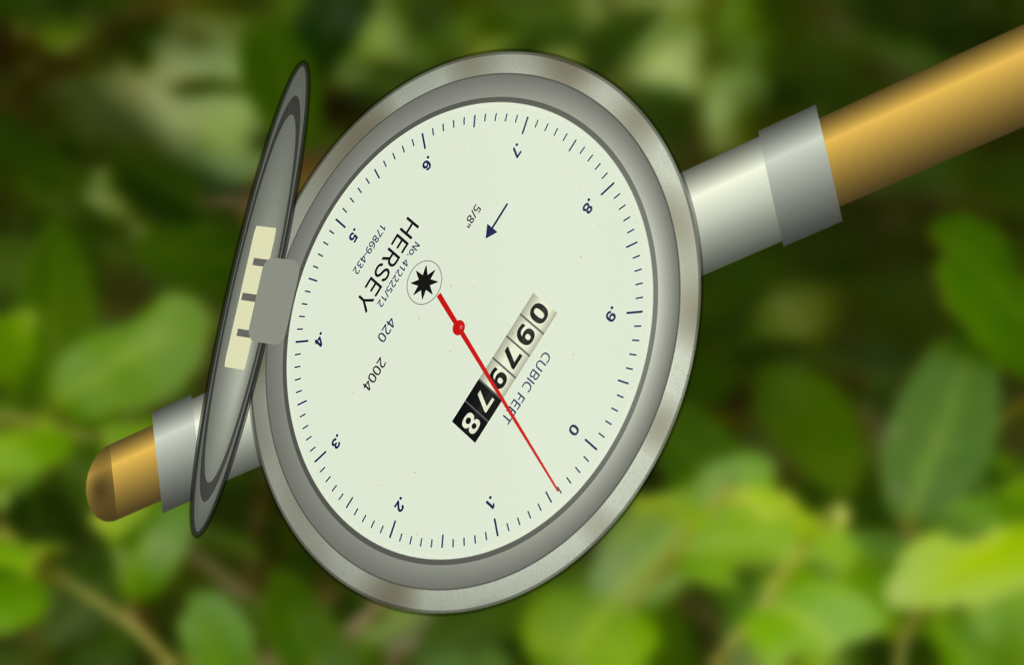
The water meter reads 97978.04 ft³
